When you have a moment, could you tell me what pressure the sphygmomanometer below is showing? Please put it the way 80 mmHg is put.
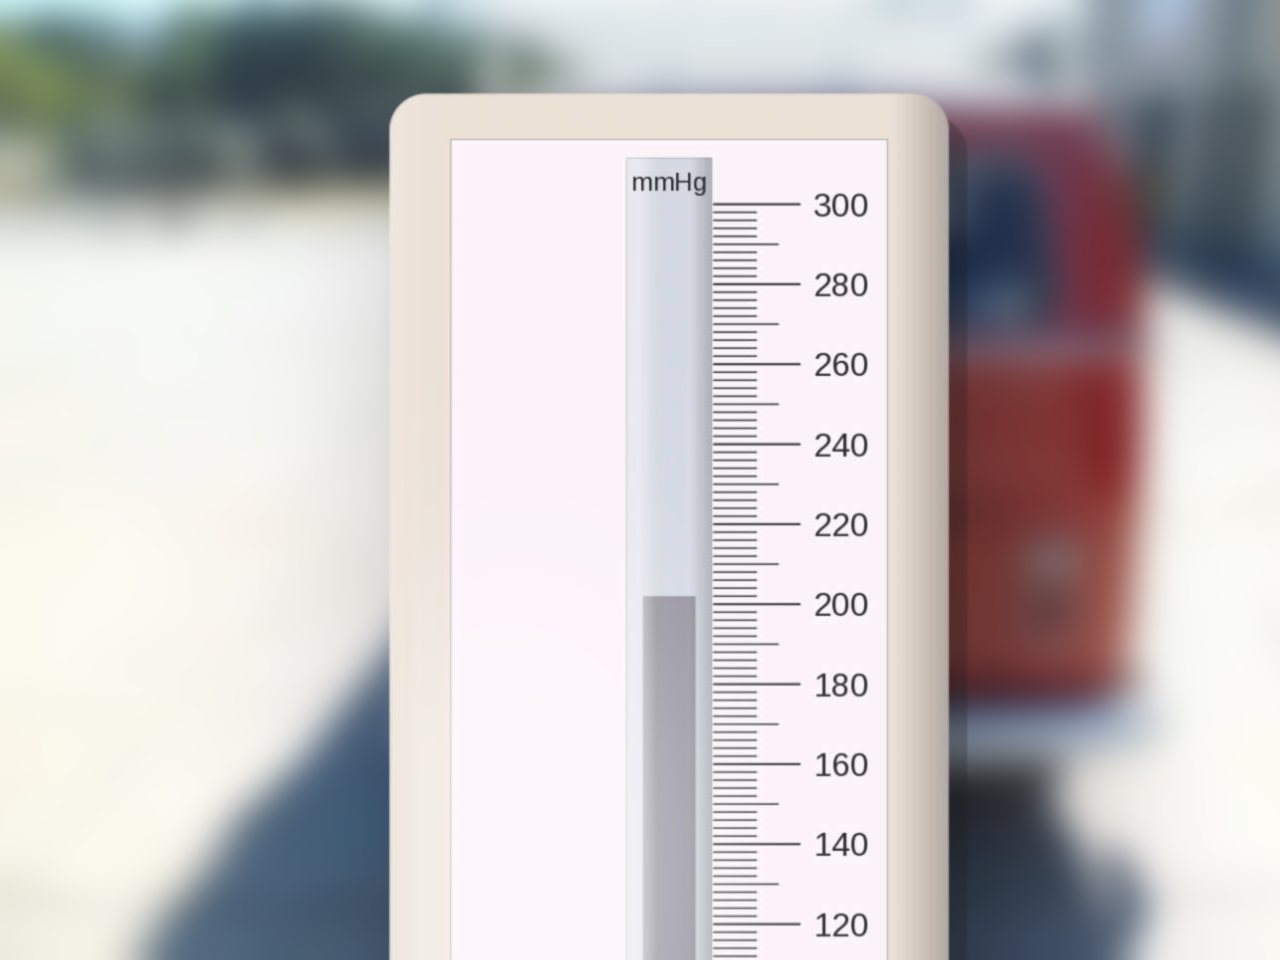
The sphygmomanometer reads 202 mmHg
